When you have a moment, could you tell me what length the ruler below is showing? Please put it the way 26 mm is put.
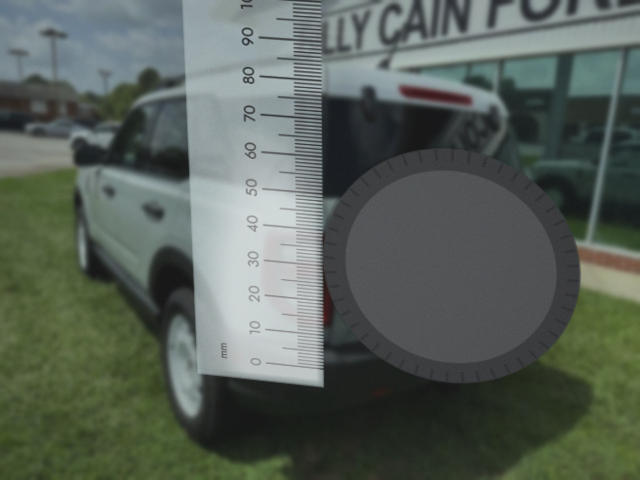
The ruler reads 65 mm
